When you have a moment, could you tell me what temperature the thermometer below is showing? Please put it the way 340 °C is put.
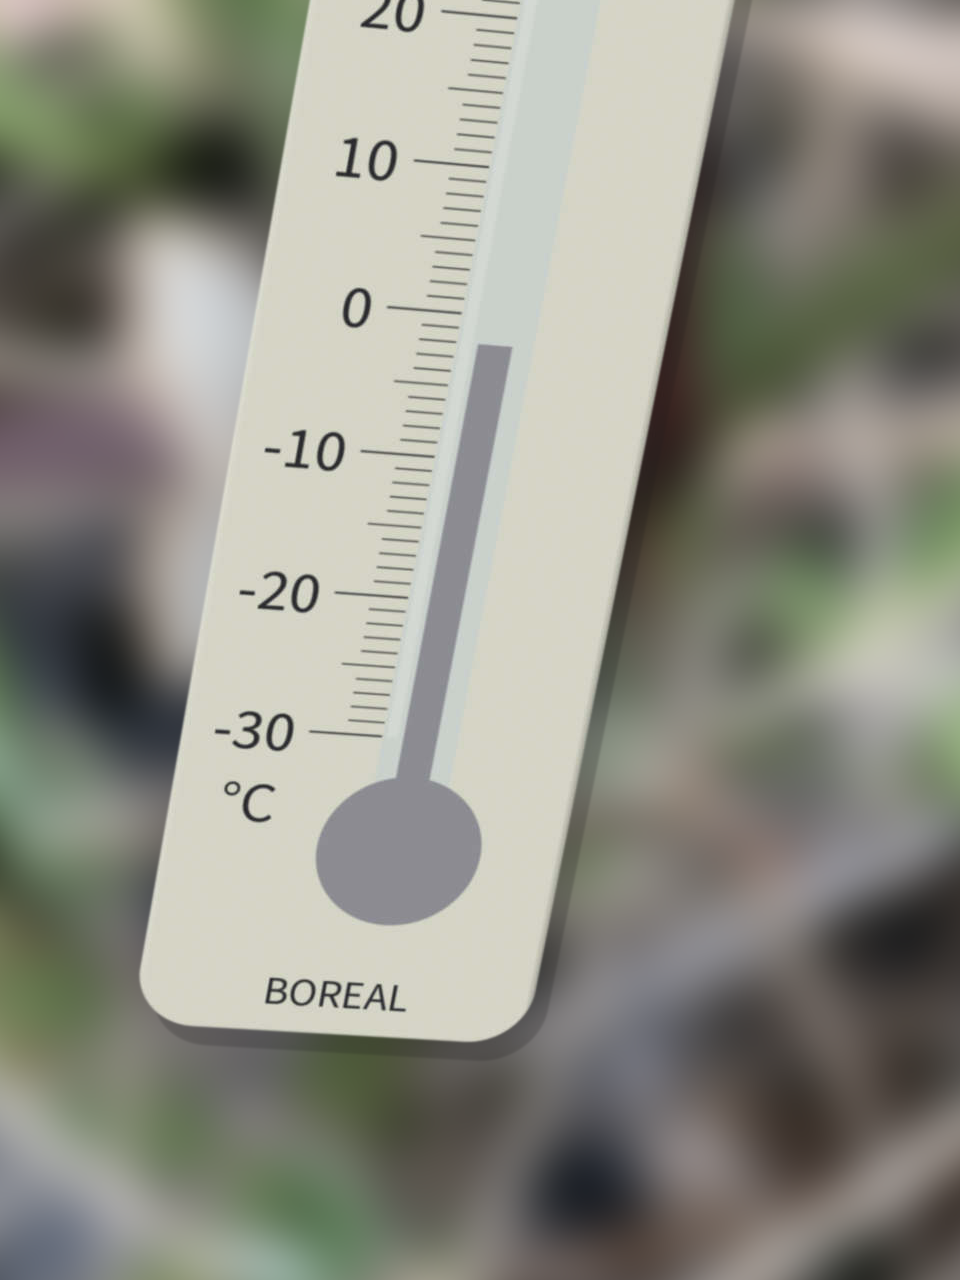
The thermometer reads -2 °C
